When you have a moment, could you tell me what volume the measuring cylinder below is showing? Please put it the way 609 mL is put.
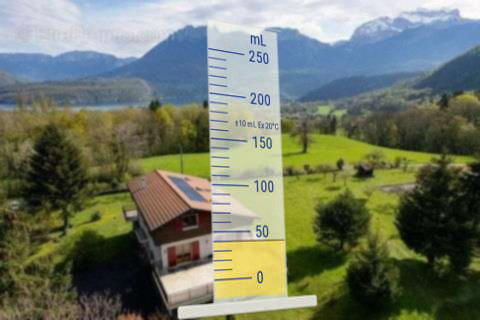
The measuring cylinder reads 40 mL
